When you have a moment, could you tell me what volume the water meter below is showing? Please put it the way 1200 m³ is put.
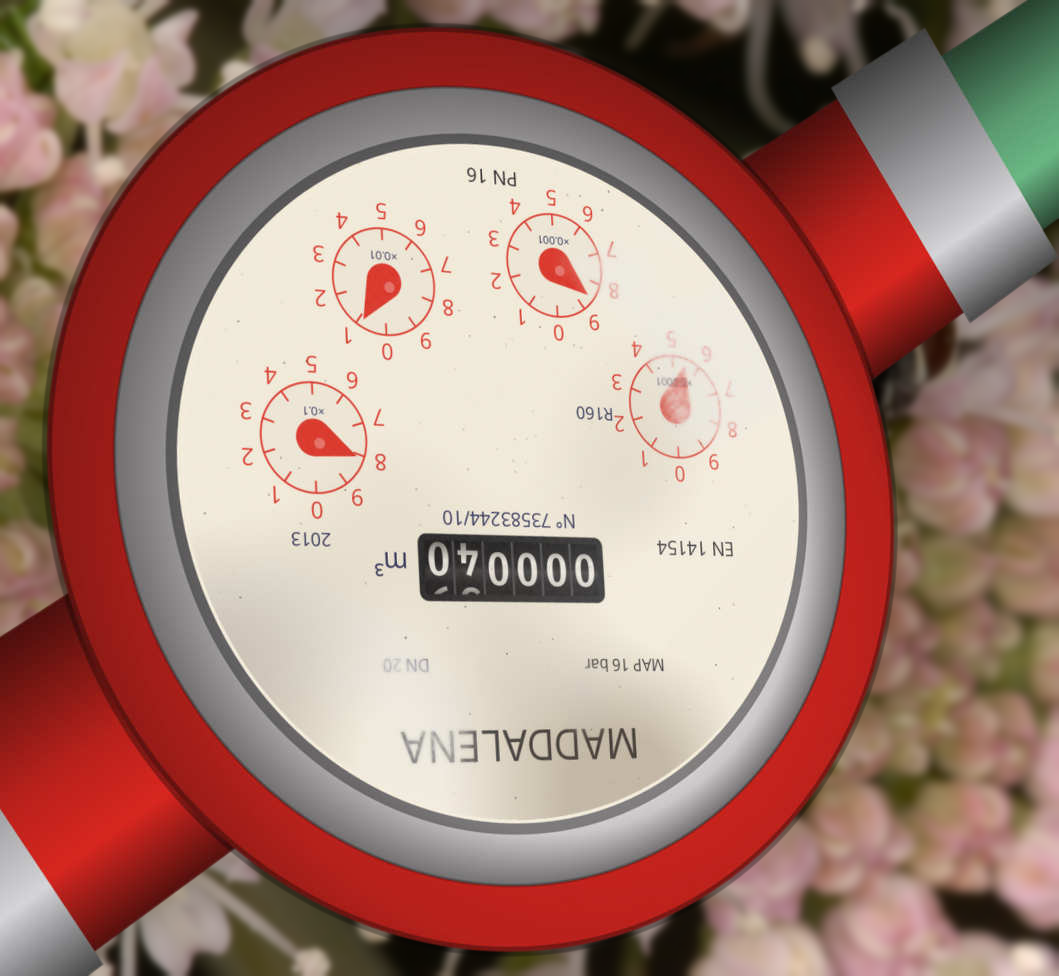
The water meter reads 39.8085 m³
